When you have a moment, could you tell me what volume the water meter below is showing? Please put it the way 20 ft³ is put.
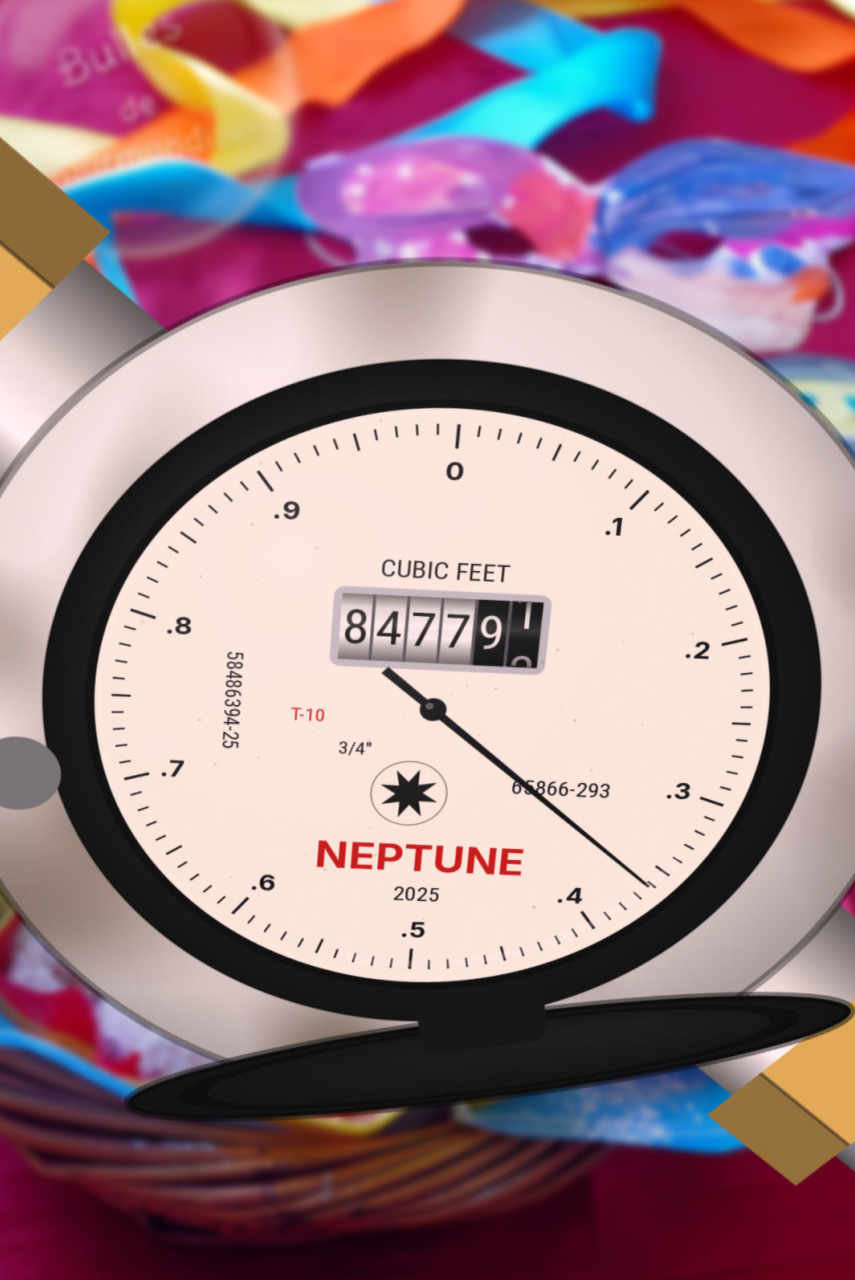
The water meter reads 847791.36 ft³
